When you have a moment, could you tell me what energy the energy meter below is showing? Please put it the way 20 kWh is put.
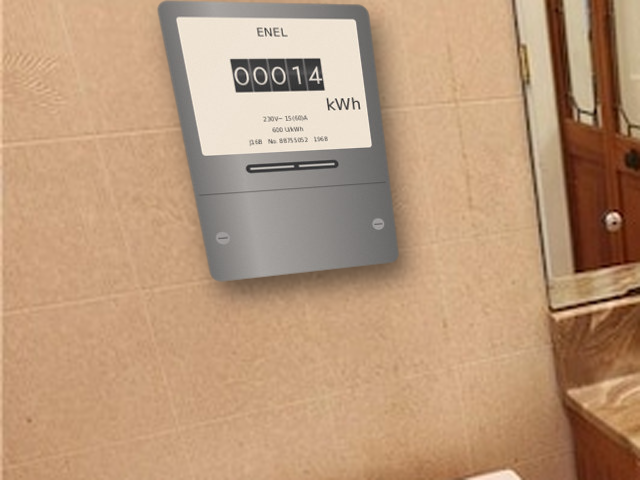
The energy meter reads 14 kWh
